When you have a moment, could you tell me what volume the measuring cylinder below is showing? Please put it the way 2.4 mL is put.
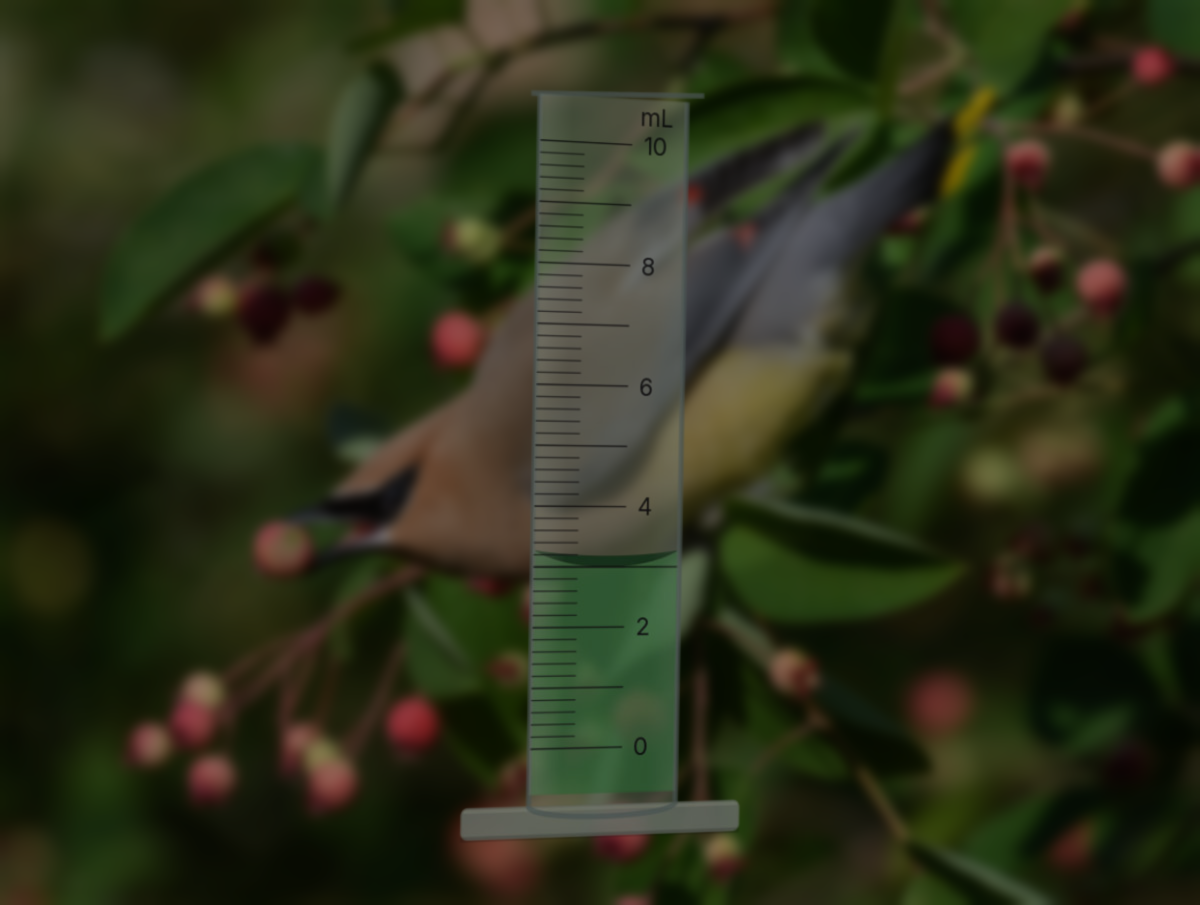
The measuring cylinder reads 3 mL
